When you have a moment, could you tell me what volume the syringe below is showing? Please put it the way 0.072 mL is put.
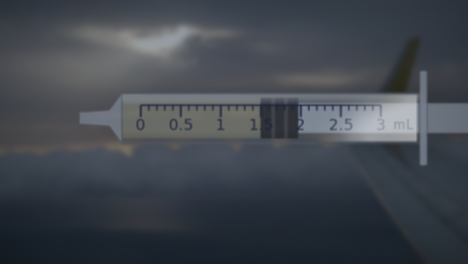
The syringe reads 1.5 mL
